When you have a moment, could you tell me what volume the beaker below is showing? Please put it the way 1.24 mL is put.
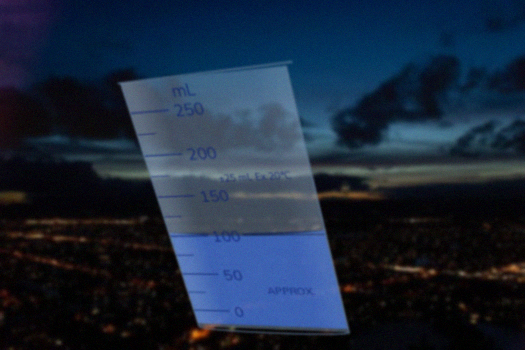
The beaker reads 100 mL
